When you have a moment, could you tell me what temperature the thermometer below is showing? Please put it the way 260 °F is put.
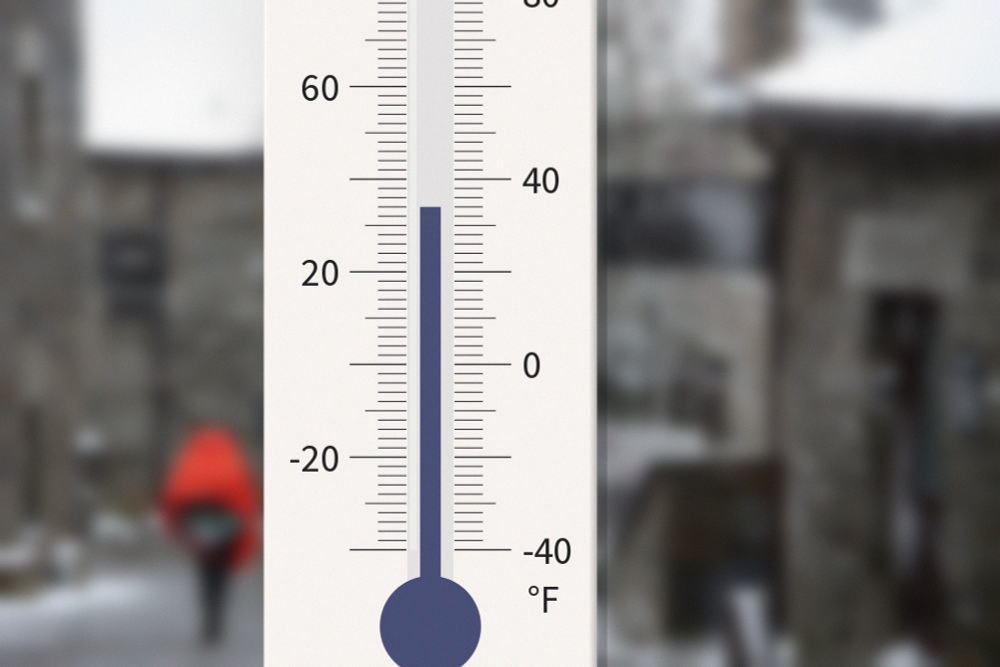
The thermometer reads 34 °F
